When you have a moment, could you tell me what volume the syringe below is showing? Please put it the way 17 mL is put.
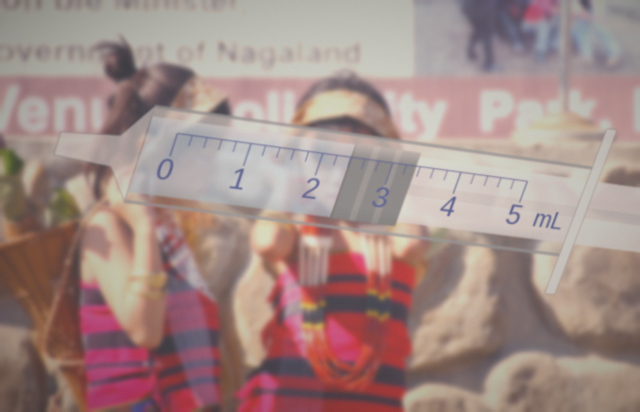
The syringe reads 2.4 mL
